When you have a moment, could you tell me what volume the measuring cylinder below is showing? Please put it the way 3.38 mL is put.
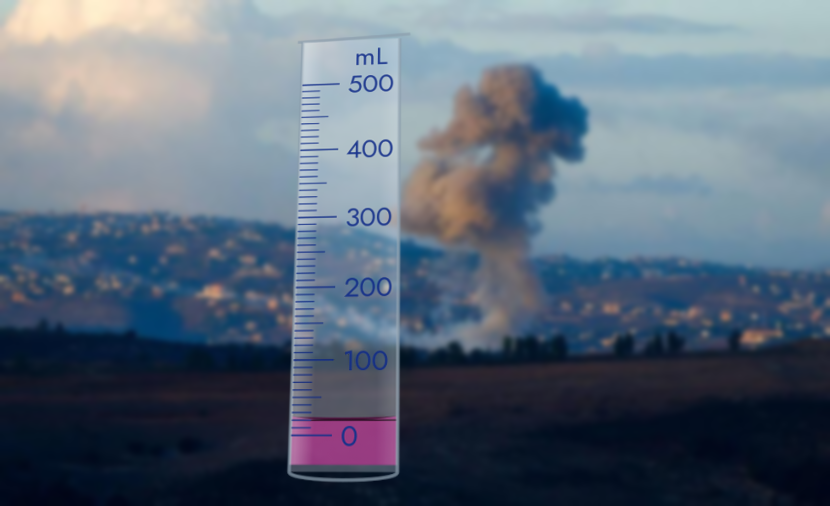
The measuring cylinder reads 20 mL
